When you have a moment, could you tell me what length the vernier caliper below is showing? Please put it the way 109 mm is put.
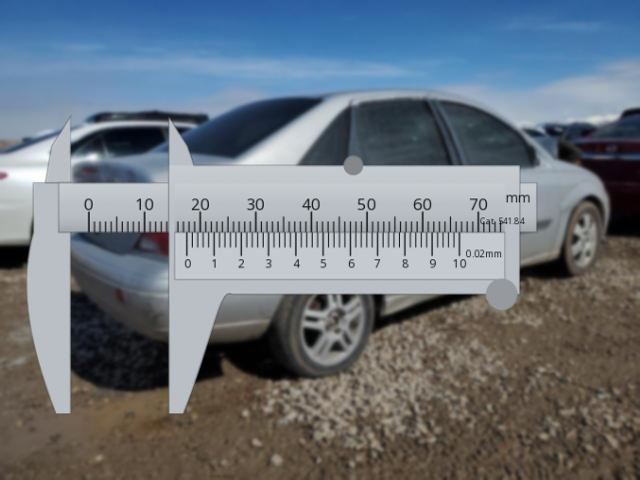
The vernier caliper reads 17.6 mm
